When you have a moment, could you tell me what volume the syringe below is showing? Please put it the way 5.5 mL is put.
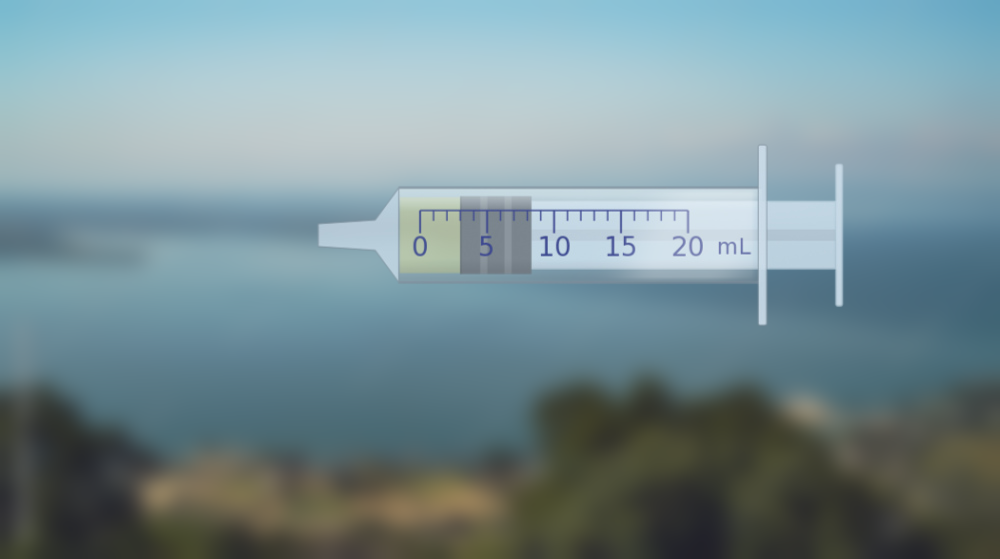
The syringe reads 3 mL
